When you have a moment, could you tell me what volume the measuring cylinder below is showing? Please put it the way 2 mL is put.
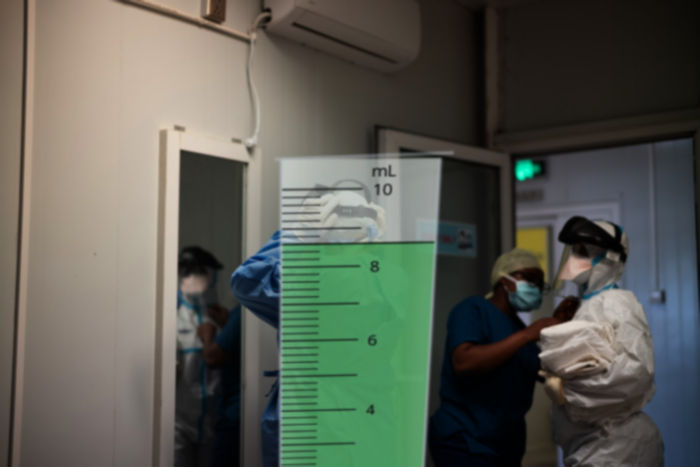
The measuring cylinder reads 8.6 mL
